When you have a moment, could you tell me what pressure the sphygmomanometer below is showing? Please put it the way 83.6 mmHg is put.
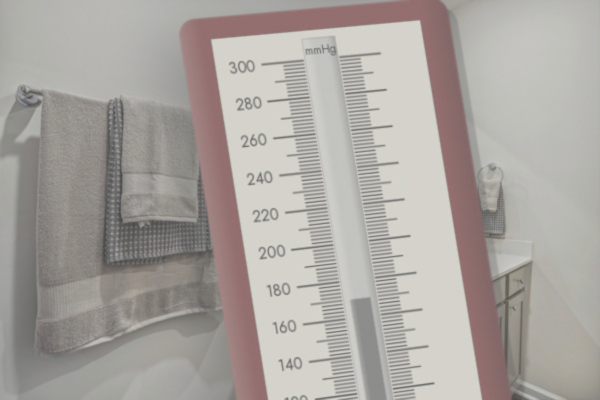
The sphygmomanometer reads 170 mmHg
